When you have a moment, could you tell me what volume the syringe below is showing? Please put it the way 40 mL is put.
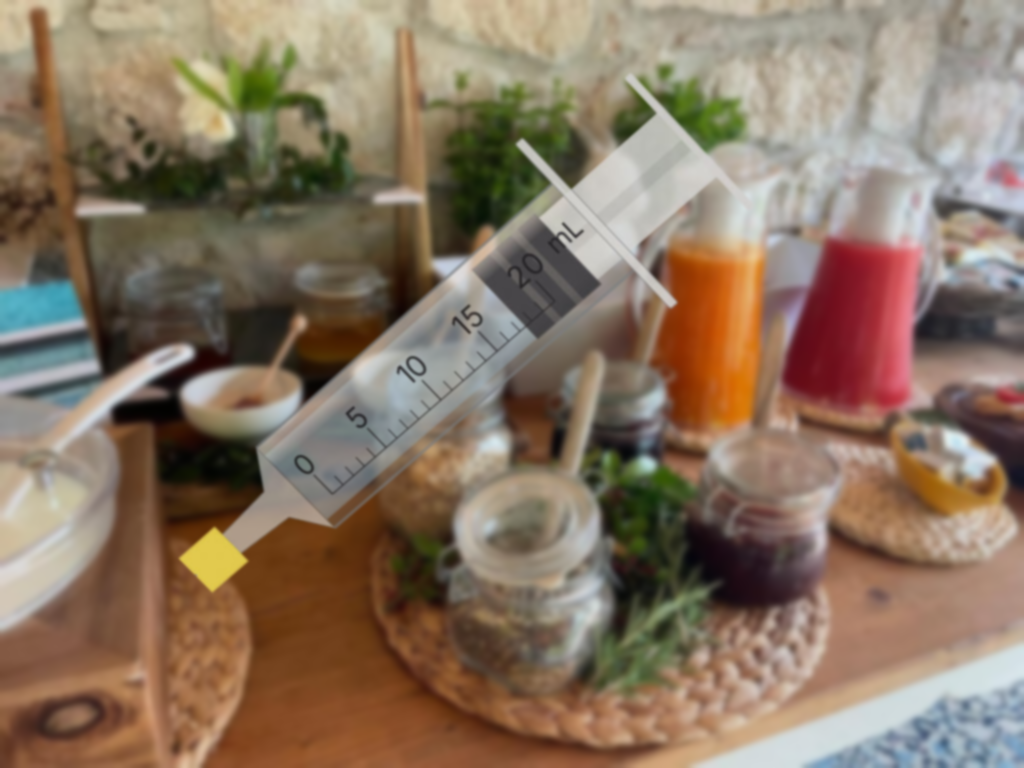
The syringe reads 17.5 mL
